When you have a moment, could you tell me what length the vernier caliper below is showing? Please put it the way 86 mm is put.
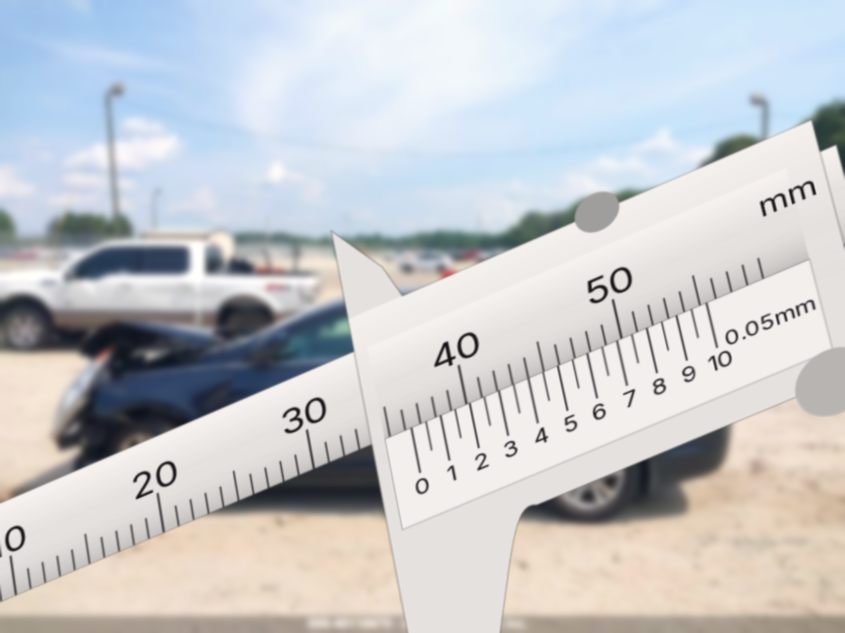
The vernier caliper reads 36.4 mm
